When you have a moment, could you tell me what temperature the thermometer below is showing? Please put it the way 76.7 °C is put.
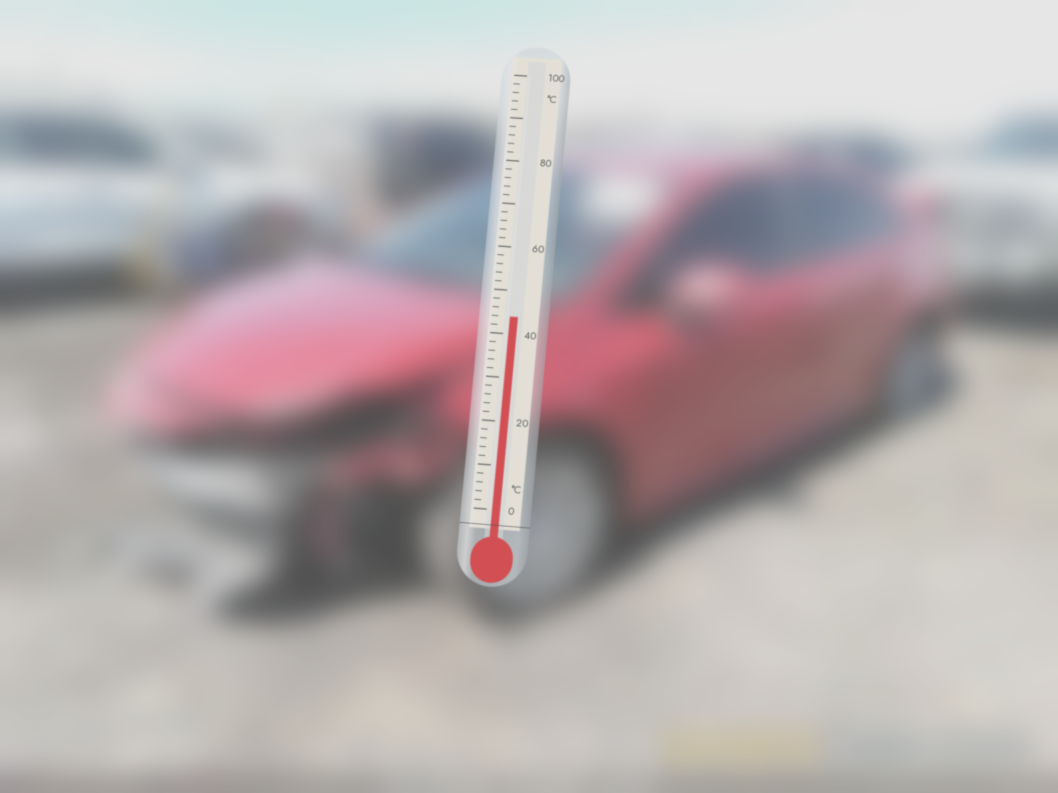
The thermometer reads 44 °C
